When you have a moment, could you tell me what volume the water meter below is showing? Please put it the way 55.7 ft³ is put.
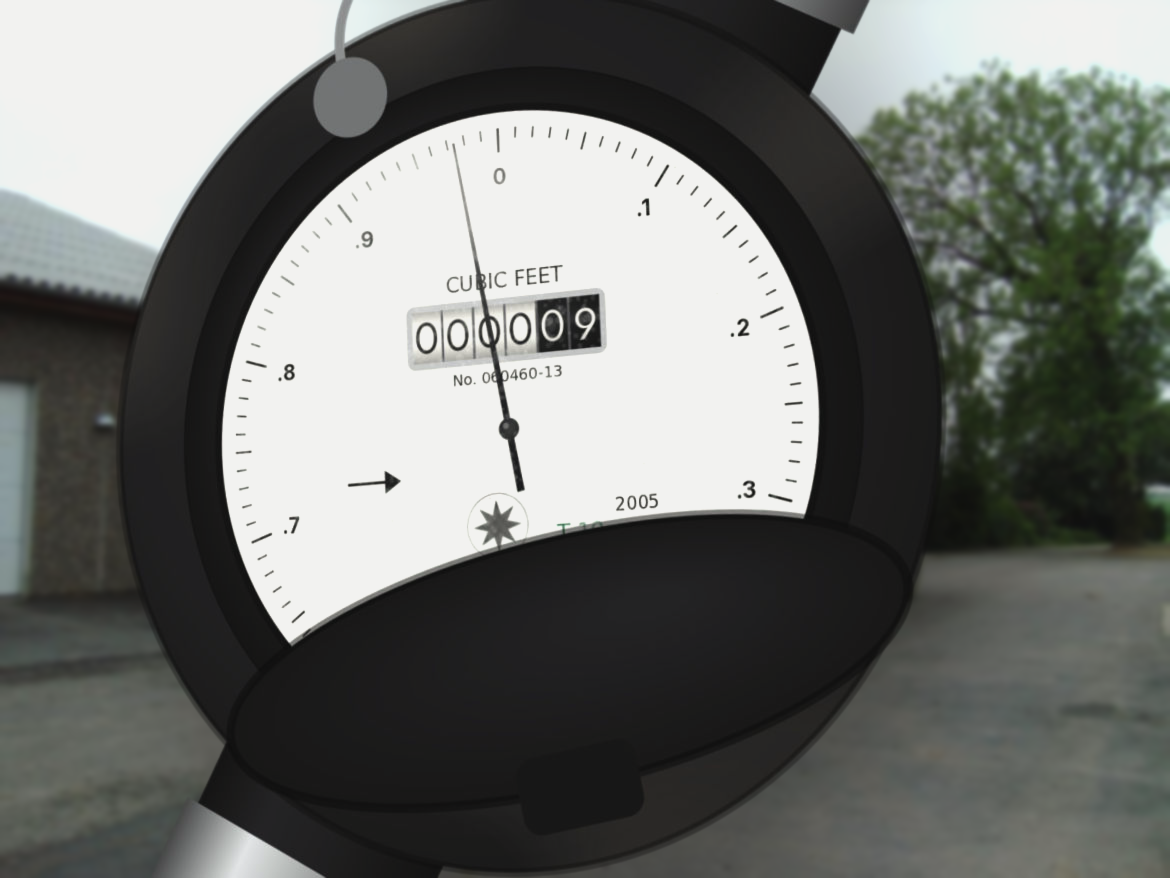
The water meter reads 8.97 ft³
